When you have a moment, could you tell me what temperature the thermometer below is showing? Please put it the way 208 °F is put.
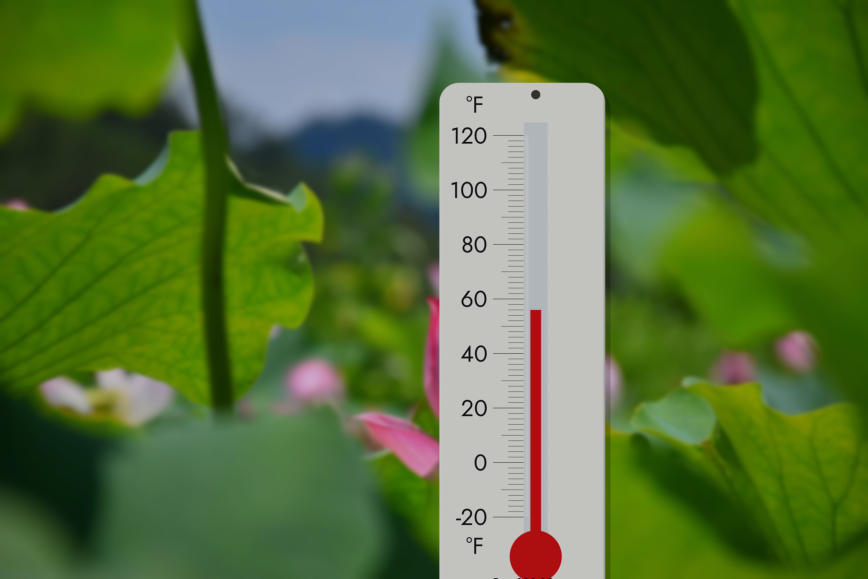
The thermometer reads 56 °F
